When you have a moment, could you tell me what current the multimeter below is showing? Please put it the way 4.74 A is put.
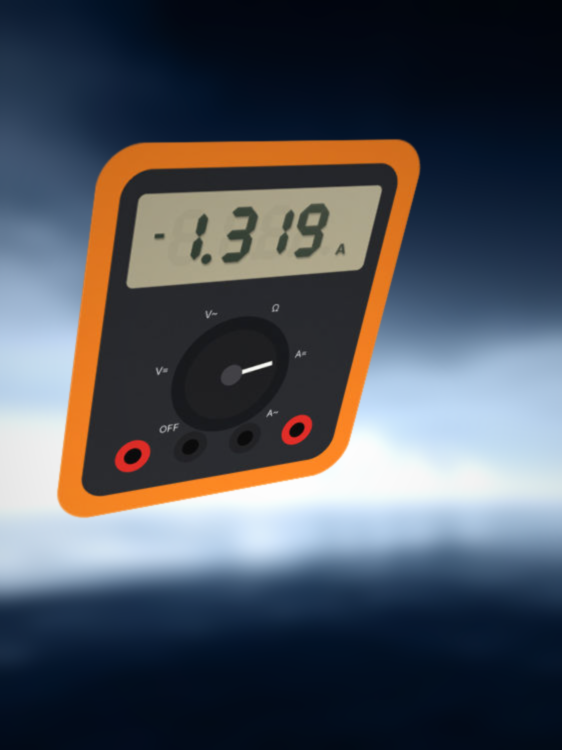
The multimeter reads -1.319 A
